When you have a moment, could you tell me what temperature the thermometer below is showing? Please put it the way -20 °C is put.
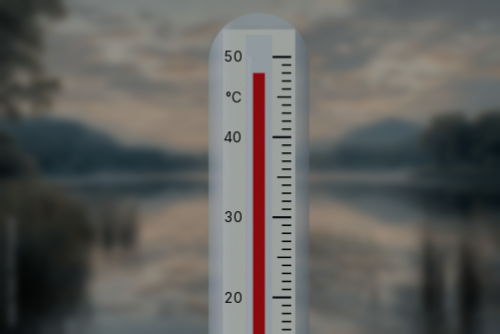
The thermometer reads 48 °C
